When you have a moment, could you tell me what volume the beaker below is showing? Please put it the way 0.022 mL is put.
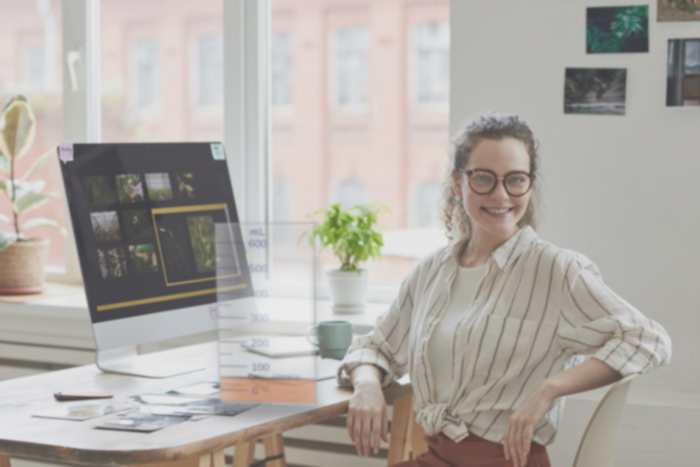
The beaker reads 50 mL
